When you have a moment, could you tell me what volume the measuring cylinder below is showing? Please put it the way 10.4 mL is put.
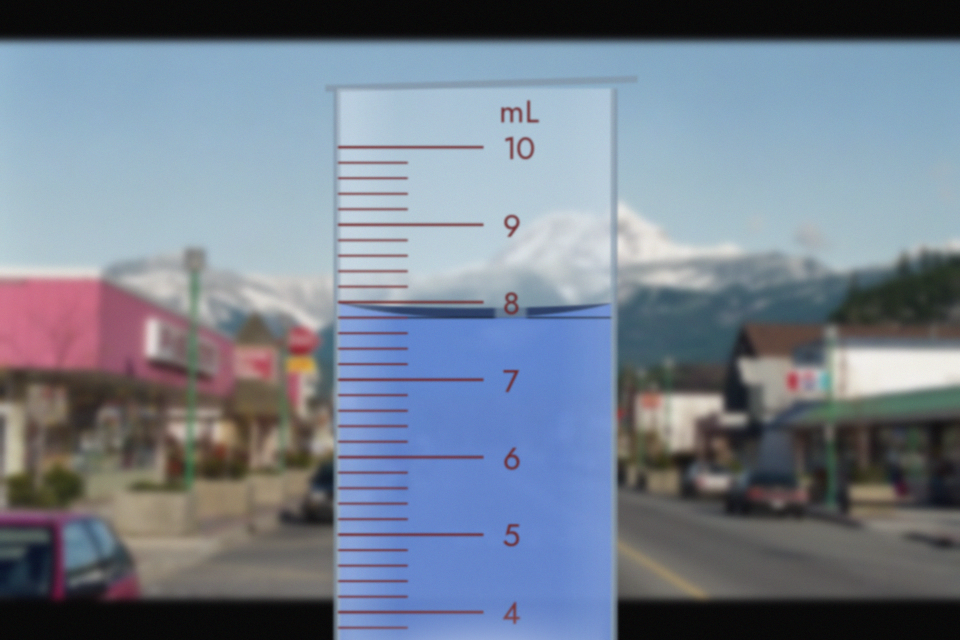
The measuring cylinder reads 7.8 mL
